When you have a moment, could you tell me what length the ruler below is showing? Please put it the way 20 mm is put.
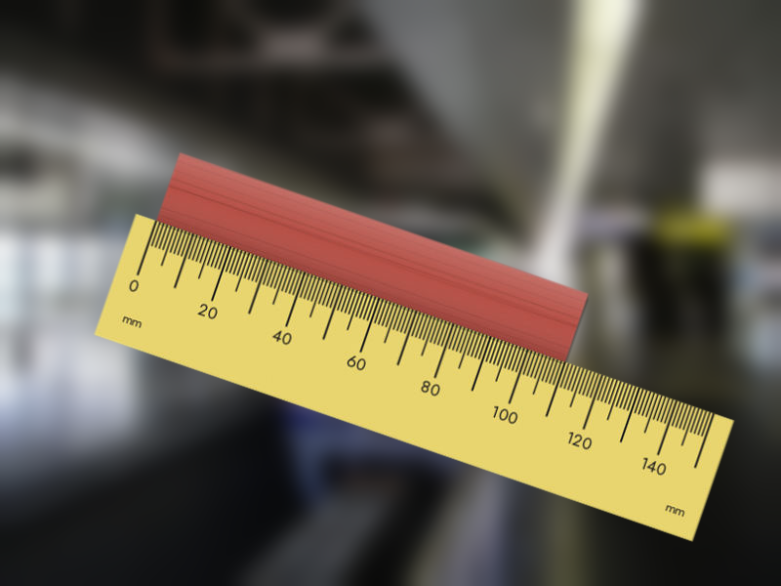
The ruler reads 110 mm
